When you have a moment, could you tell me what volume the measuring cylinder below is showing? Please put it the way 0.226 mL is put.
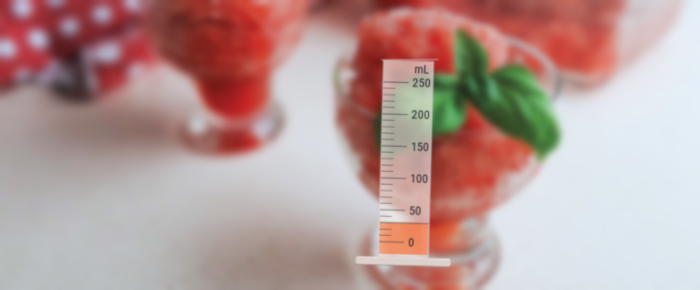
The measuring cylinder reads 30 mL
